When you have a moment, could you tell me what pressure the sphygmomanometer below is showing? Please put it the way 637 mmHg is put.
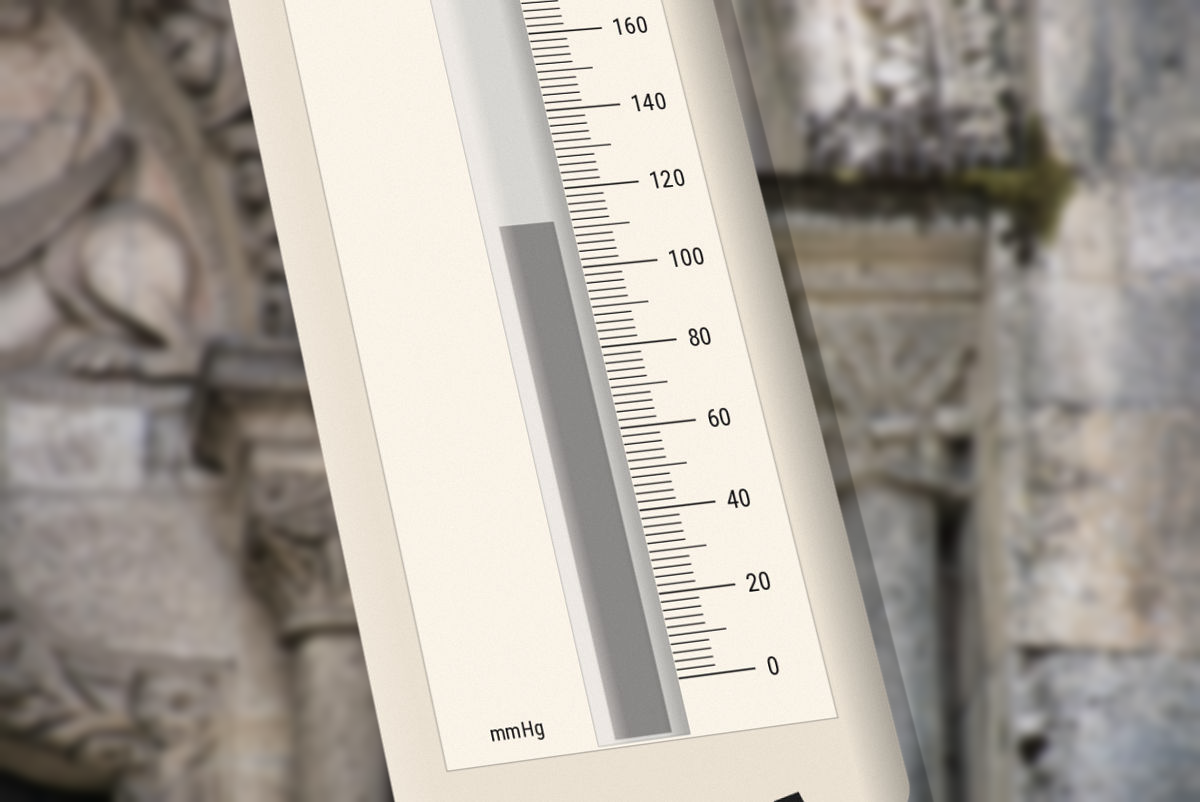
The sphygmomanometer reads 112 mmHg
